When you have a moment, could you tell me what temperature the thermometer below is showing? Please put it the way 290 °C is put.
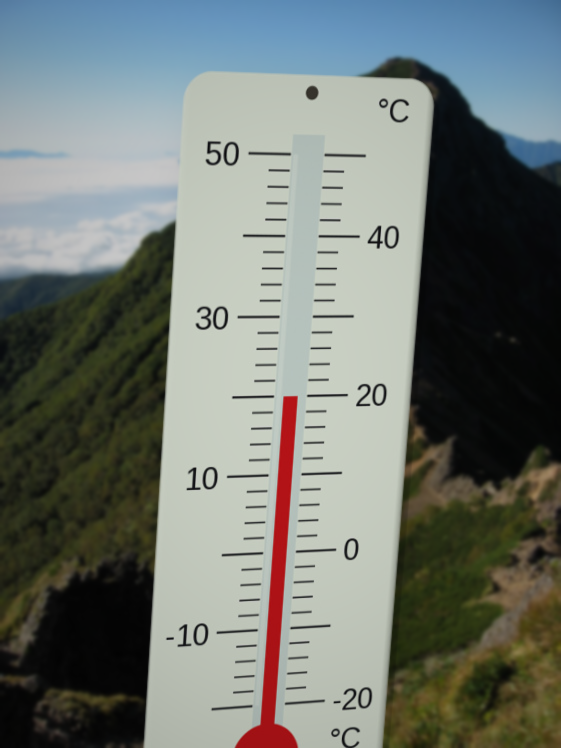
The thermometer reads 20 °C
